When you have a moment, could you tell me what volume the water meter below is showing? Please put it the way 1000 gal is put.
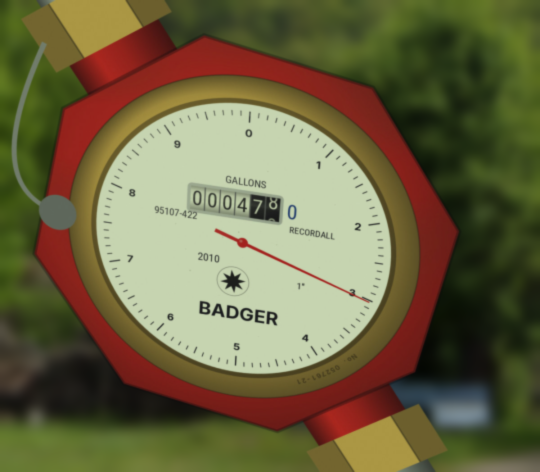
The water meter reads 4783.0 gal
